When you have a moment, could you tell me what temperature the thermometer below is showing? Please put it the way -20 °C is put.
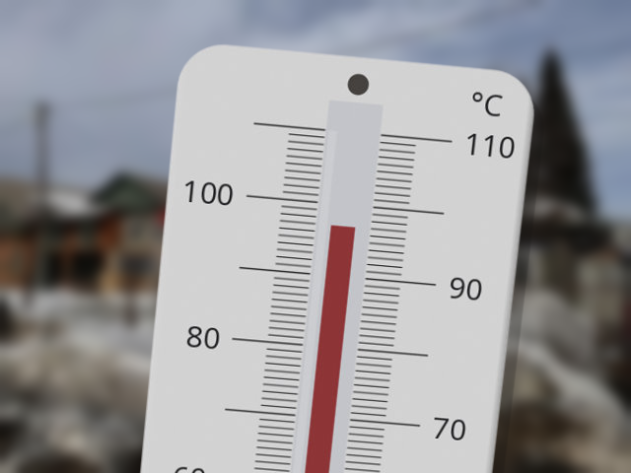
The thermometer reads 97 °C
